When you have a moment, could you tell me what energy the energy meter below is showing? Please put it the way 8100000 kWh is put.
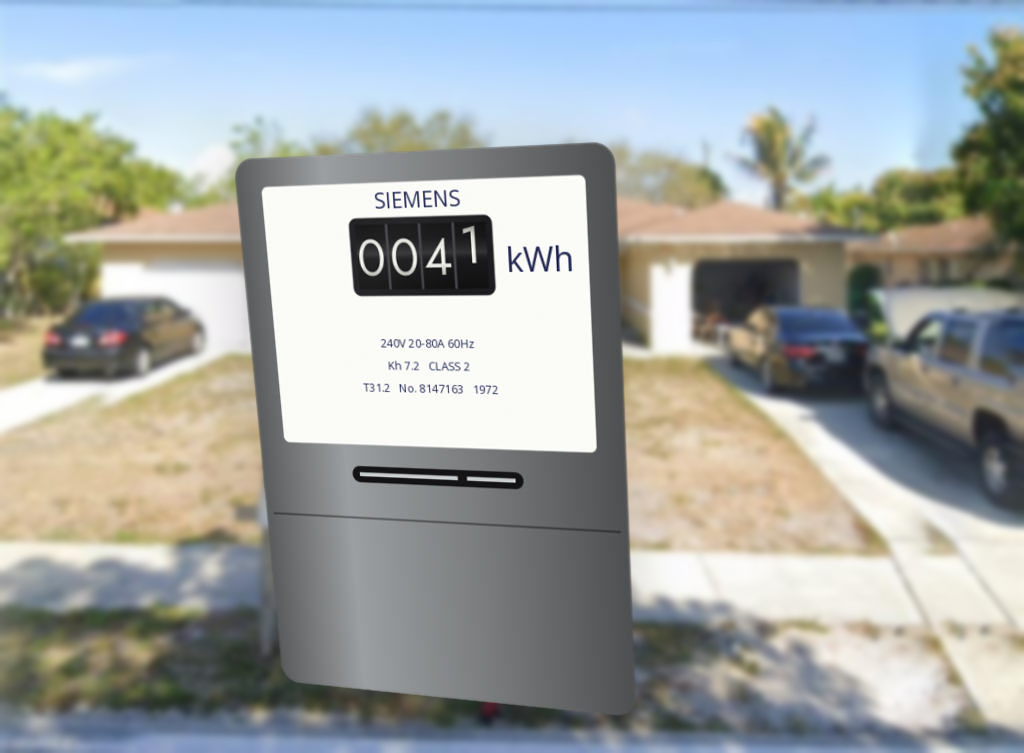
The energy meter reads 41 kWh
